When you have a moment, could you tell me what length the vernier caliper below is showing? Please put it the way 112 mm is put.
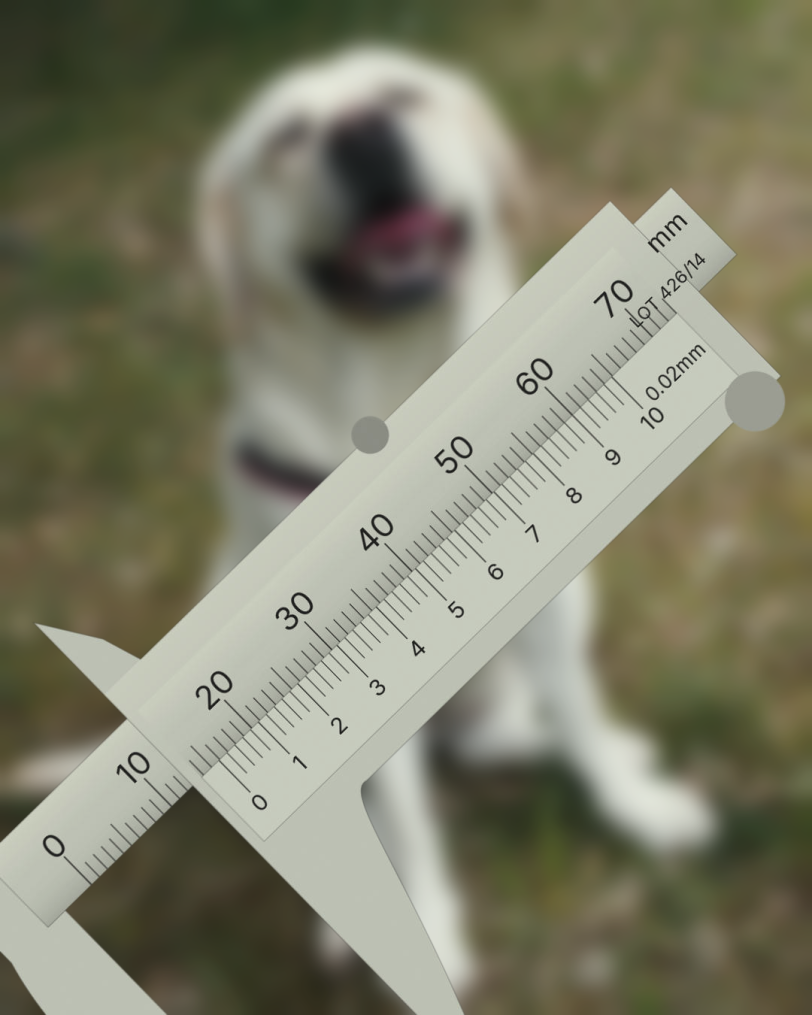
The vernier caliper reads 15.9 mm
